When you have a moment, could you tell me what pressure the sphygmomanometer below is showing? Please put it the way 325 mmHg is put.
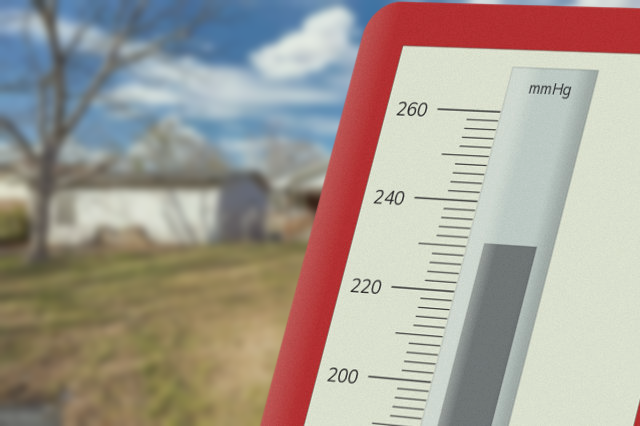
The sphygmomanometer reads 231 mmHg
